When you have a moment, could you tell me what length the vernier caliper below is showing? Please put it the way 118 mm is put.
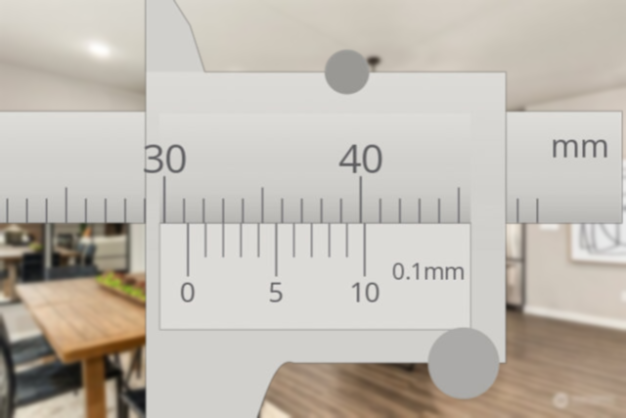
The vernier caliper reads 31.2 mm
